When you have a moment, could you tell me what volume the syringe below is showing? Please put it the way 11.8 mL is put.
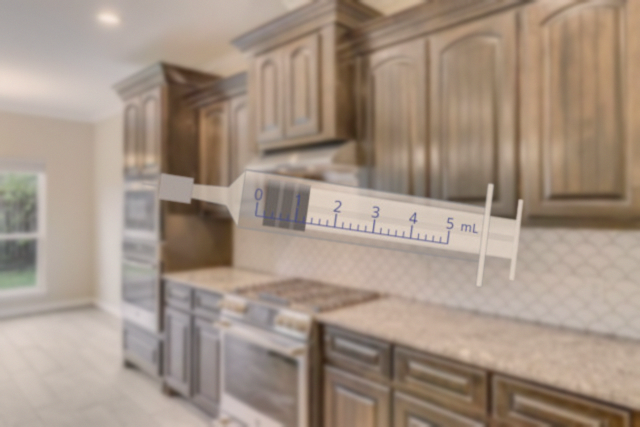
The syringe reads 0.2 mL
